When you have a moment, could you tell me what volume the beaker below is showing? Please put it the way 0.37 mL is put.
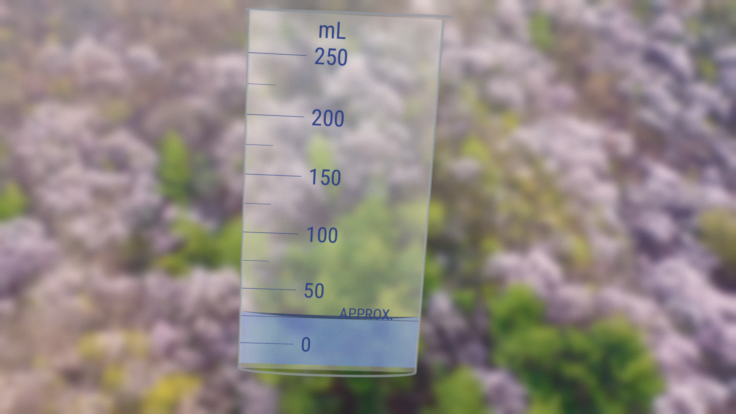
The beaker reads 25 mL
